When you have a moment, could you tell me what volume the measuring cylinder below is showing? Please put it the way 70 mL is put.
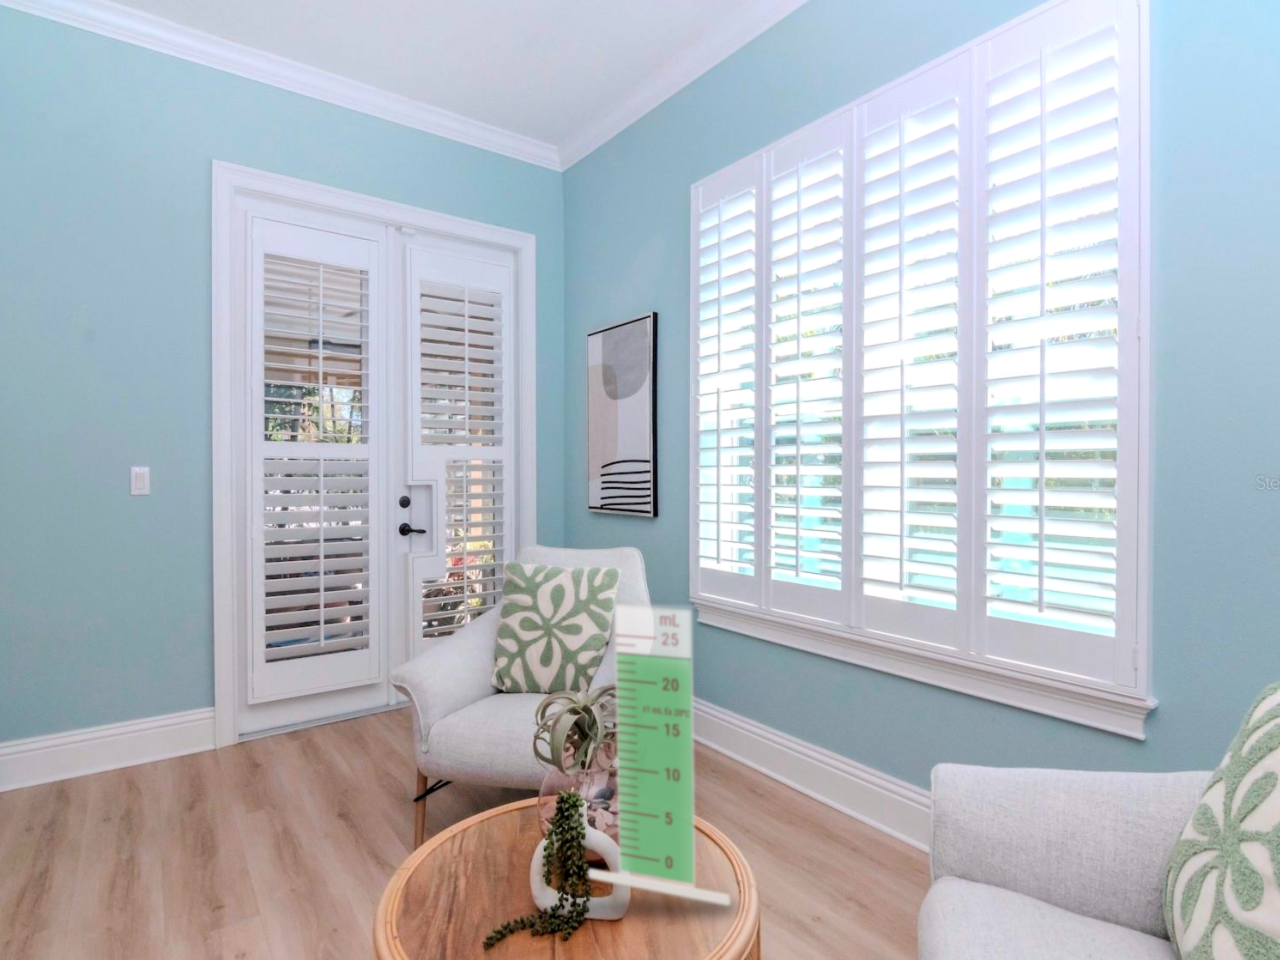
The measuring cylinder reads 23 mL
